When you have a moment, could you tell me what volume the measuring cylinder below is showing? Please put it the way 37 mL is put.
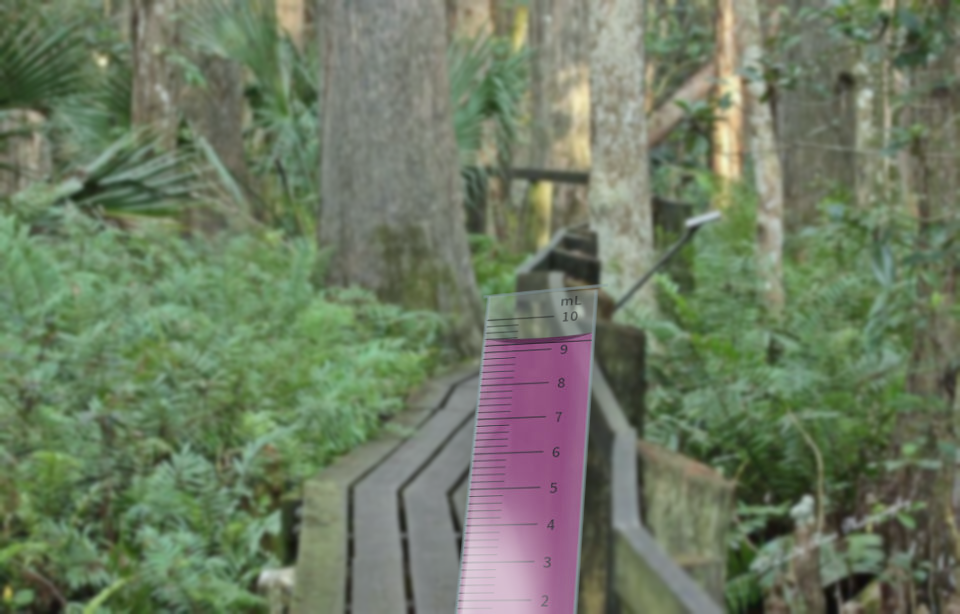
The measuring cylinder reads 9.2 mL
